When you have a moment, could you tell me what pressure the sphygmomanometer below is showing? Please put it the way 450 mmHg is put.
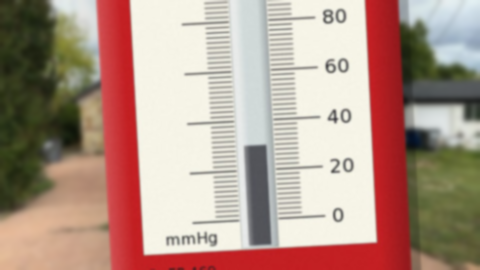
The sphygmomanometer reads 30 mmHg
